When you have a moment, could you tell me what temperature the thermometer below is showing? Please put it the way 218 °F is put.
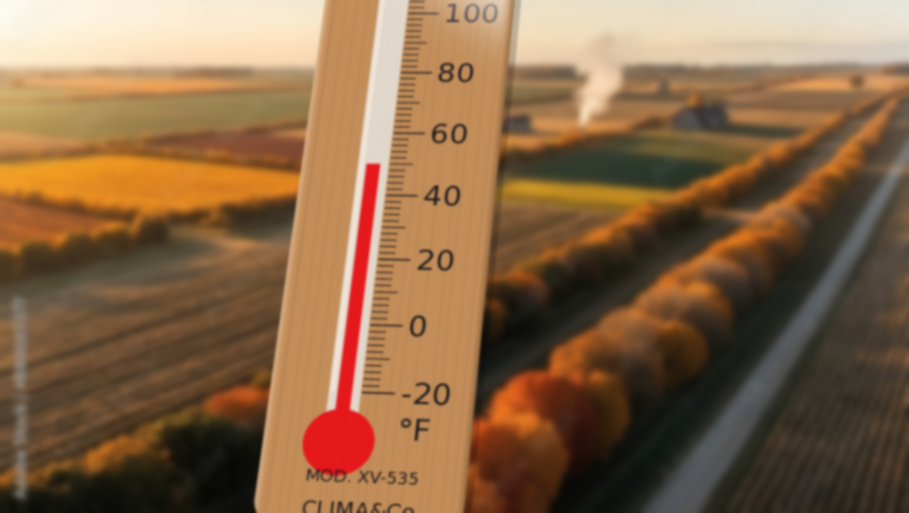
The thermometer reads 50 °F
